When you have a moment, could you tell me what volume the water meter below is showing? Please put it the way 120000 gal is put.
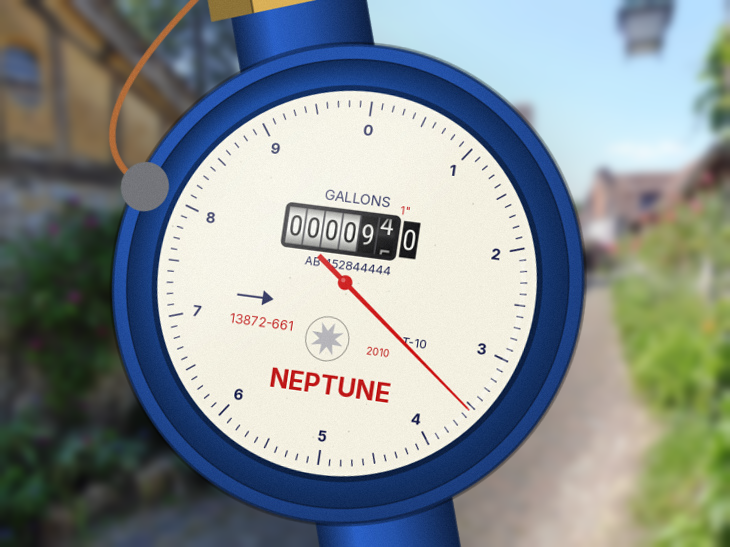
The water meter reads 943.5 gal
